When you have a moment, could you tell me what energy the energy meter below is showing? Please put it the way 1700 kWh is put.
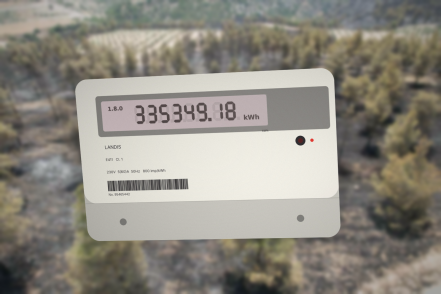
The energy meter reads 335349.18 kWh
